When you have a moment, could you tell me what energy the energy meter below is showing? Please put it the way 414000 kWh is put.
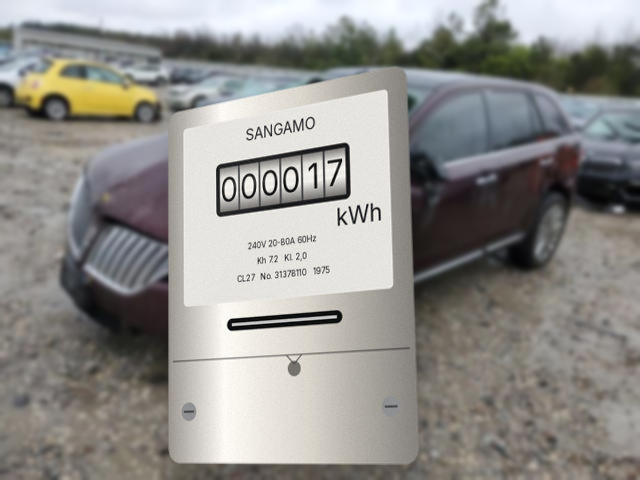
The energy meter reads 17 kWh
